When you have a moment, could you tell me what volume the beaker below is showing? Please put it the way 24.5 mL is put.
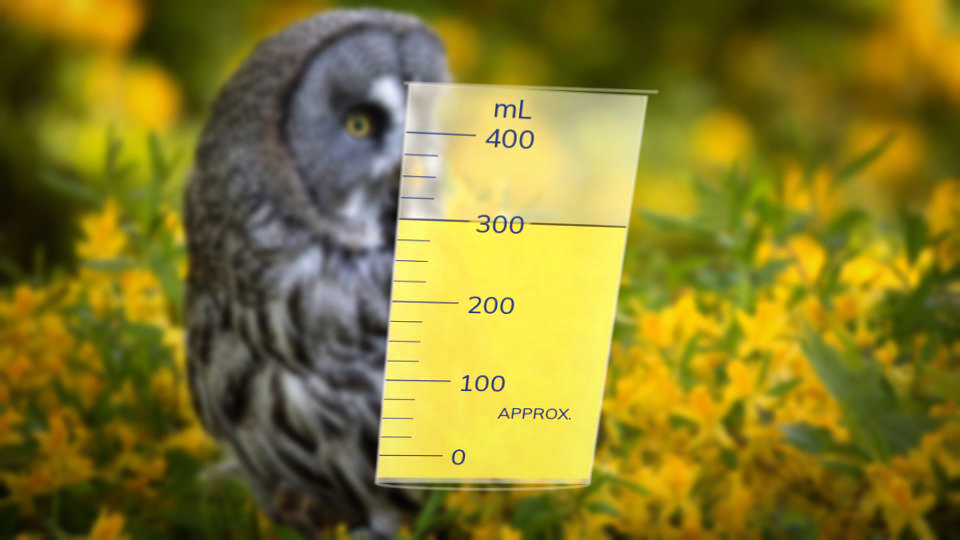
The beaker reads 300 mL
